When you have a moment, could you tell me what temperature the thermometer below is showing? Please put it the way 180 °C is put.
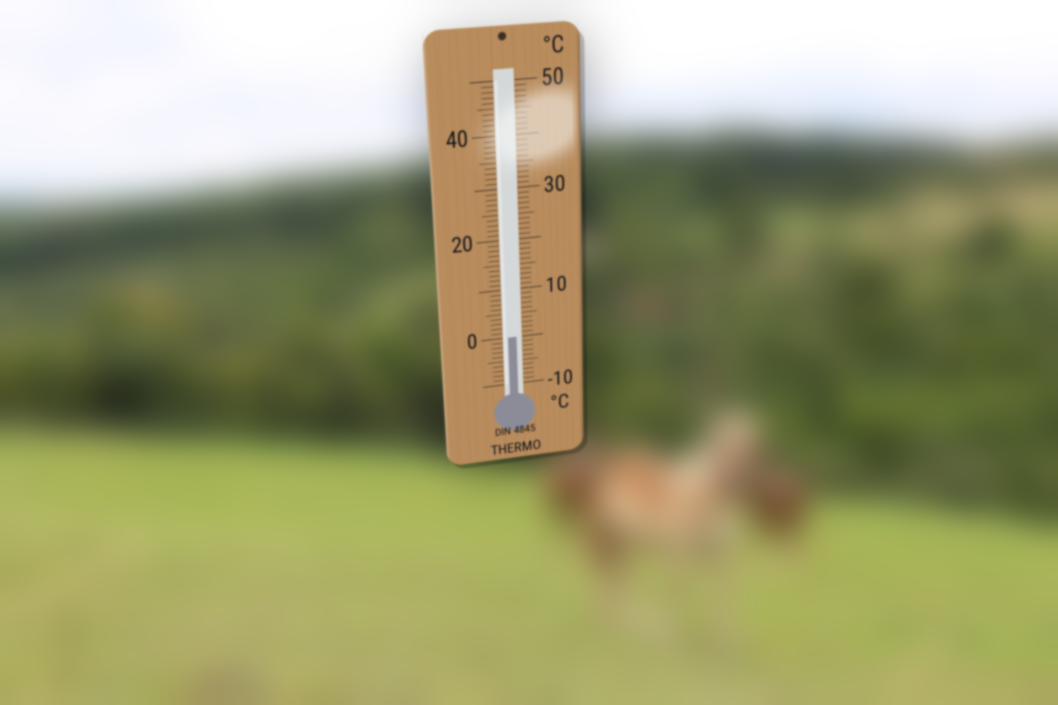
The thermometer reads 0 °C
